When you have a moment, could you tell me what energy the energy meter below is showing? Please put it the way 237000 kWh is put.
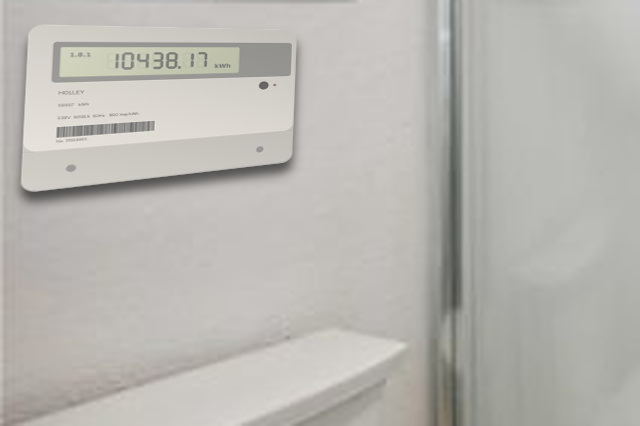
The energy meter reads 10438.17 kWh
